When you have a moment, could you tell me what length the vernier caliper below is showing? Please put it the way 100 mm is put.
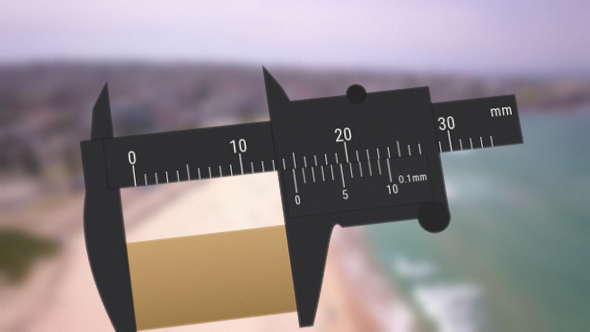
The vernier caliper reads 14.8 mm
